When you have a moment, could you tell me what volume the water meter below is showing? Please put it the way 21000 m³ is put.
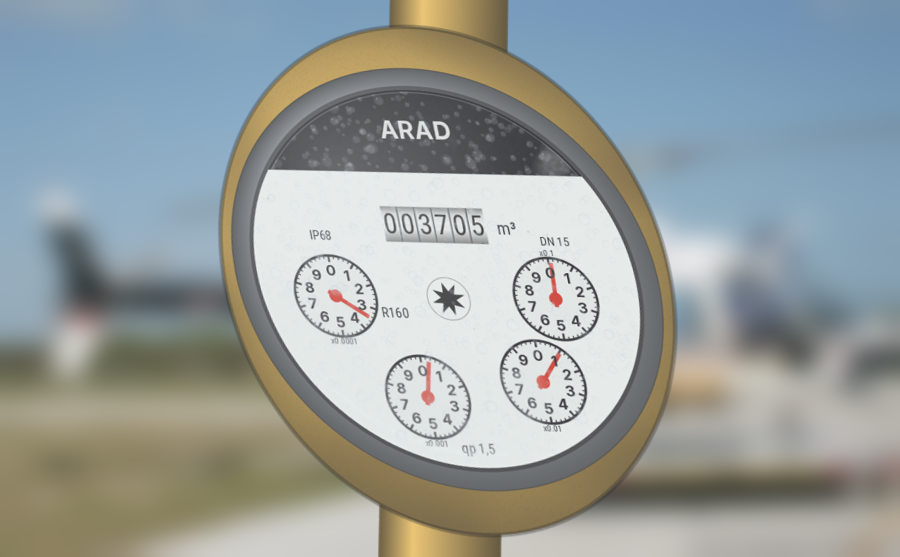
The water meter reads 3705.0103 m³
